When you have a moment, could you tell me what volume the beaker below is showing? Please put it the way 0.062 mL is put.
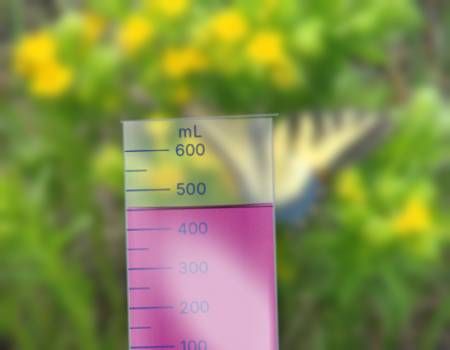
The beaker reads 450 mL
